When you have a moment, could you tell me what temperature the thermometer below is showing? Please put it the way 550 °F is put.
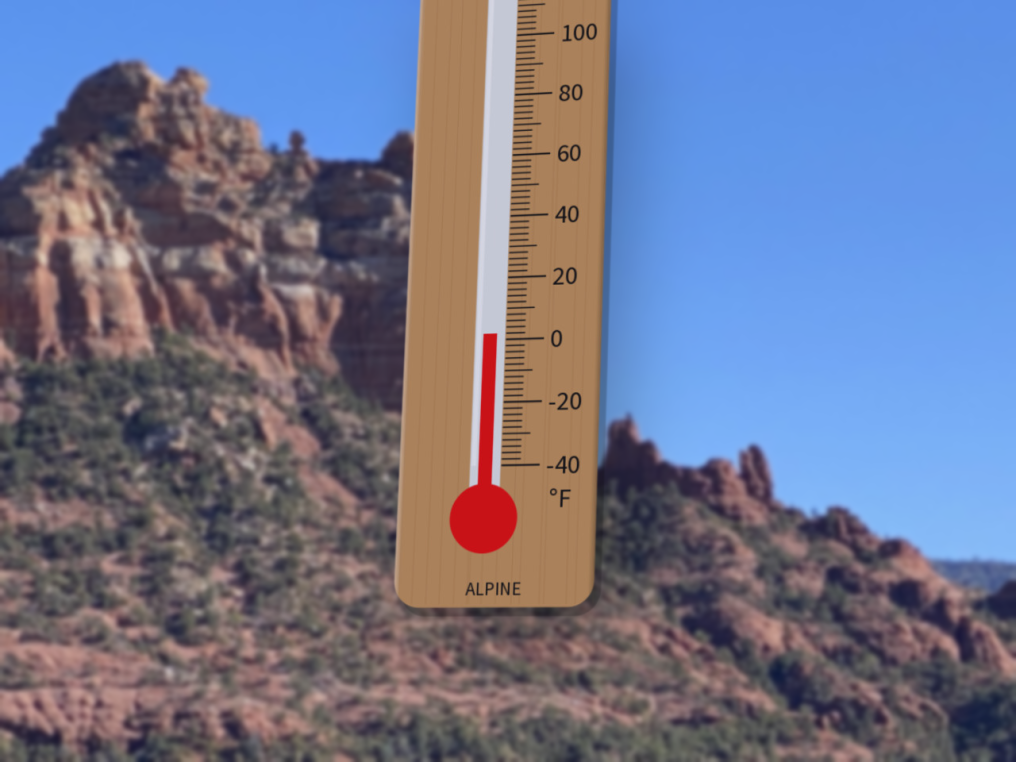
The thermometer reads 2 °F
